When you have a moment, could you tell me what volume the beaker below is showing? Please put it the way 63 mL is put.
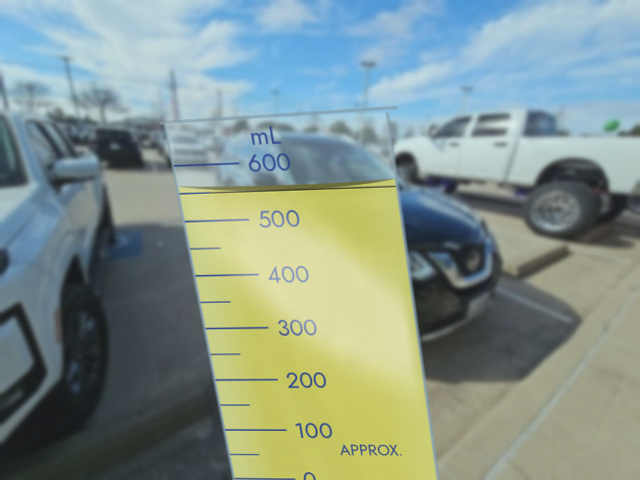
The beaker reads 550 mL
